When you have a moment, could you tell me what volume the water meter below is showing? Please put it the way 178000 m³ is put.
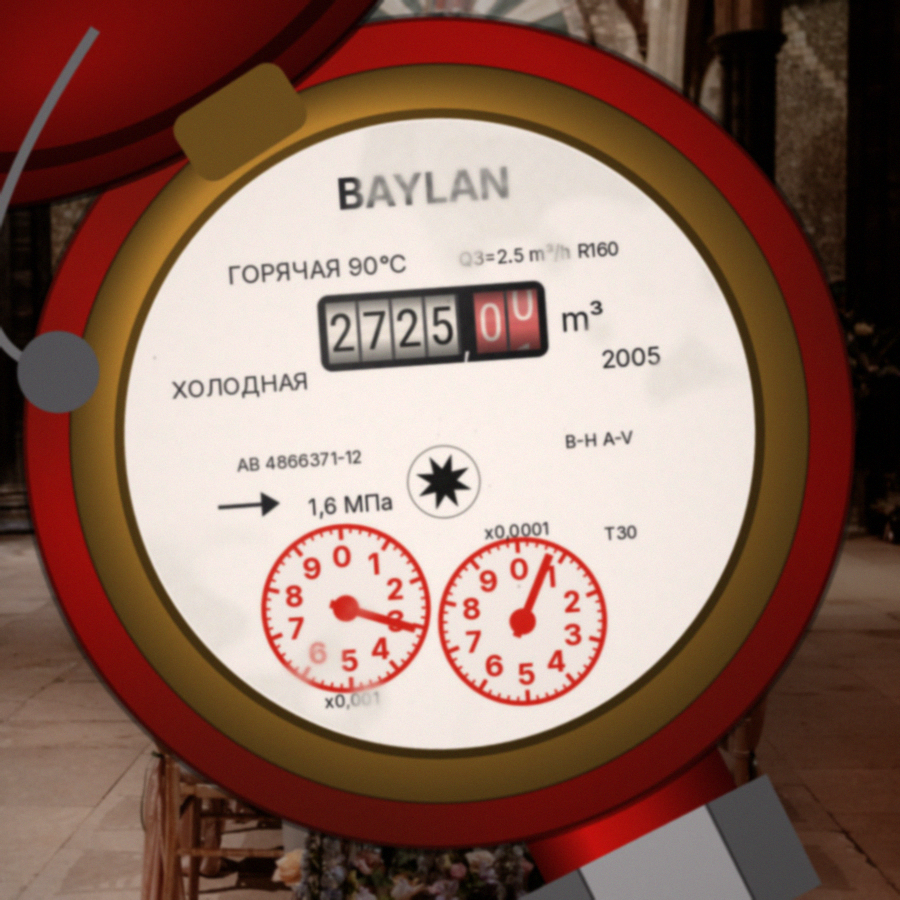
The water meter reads 2725.0030 m³
